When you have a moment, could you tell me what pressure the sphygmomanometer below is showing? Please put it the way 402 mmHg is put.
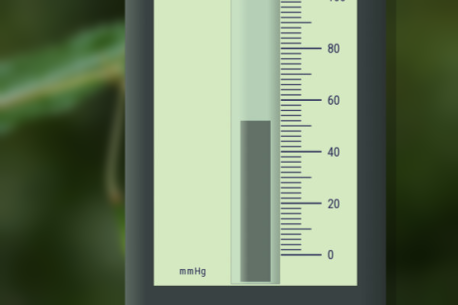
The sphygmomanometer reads 52 mmHg
